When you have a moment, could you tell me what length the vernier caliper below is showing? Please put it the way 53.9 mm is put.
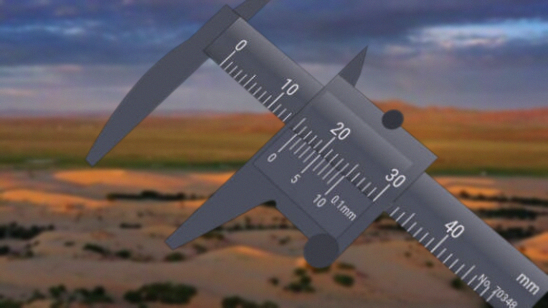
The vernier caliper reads 15.8 mm
